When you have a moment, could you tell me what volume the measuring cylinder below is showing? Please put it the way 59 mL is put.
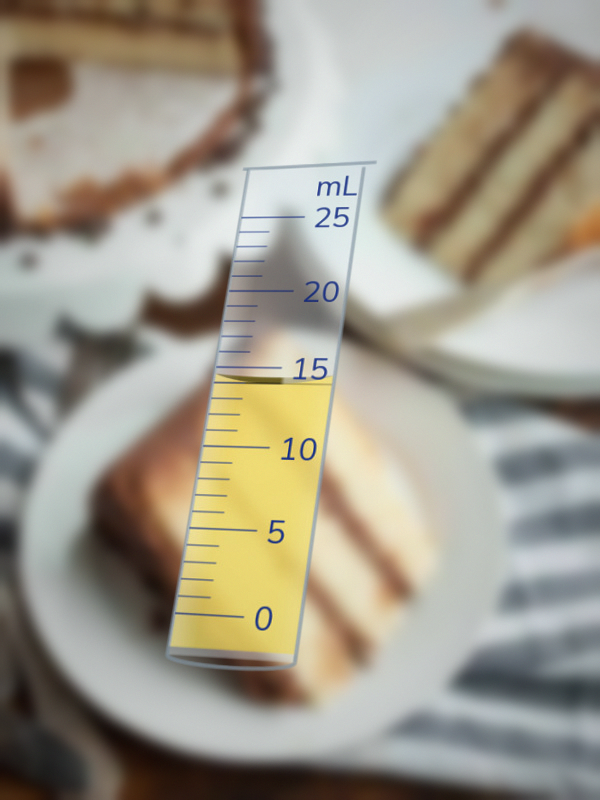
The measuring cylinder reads 14 mL
